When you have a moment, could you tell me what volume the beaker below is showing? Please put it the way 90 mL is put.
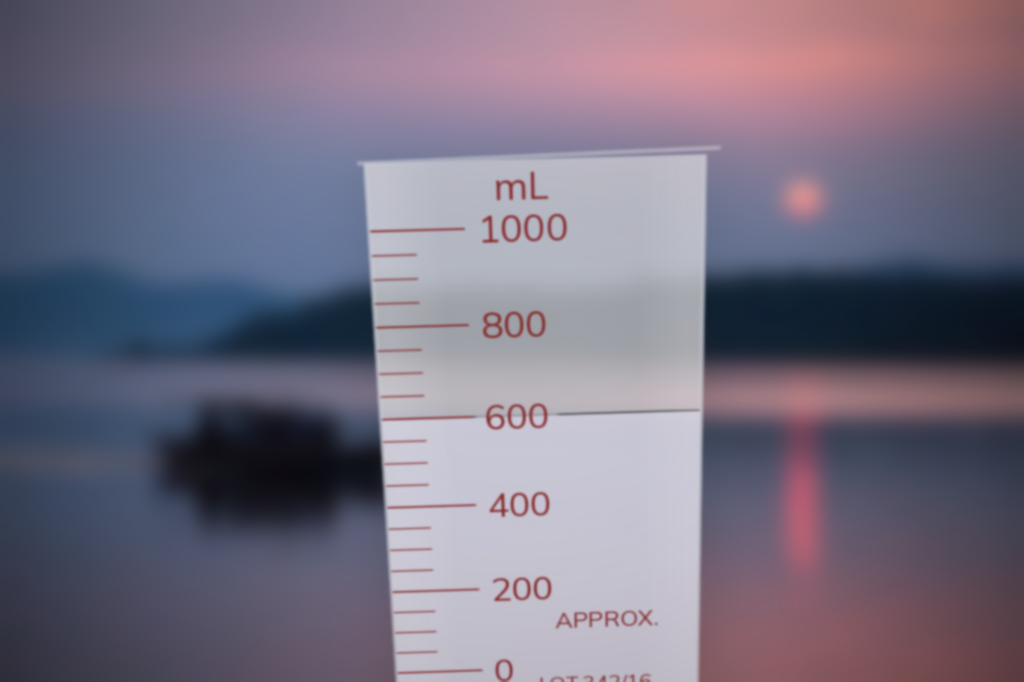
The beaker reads 600 mL
